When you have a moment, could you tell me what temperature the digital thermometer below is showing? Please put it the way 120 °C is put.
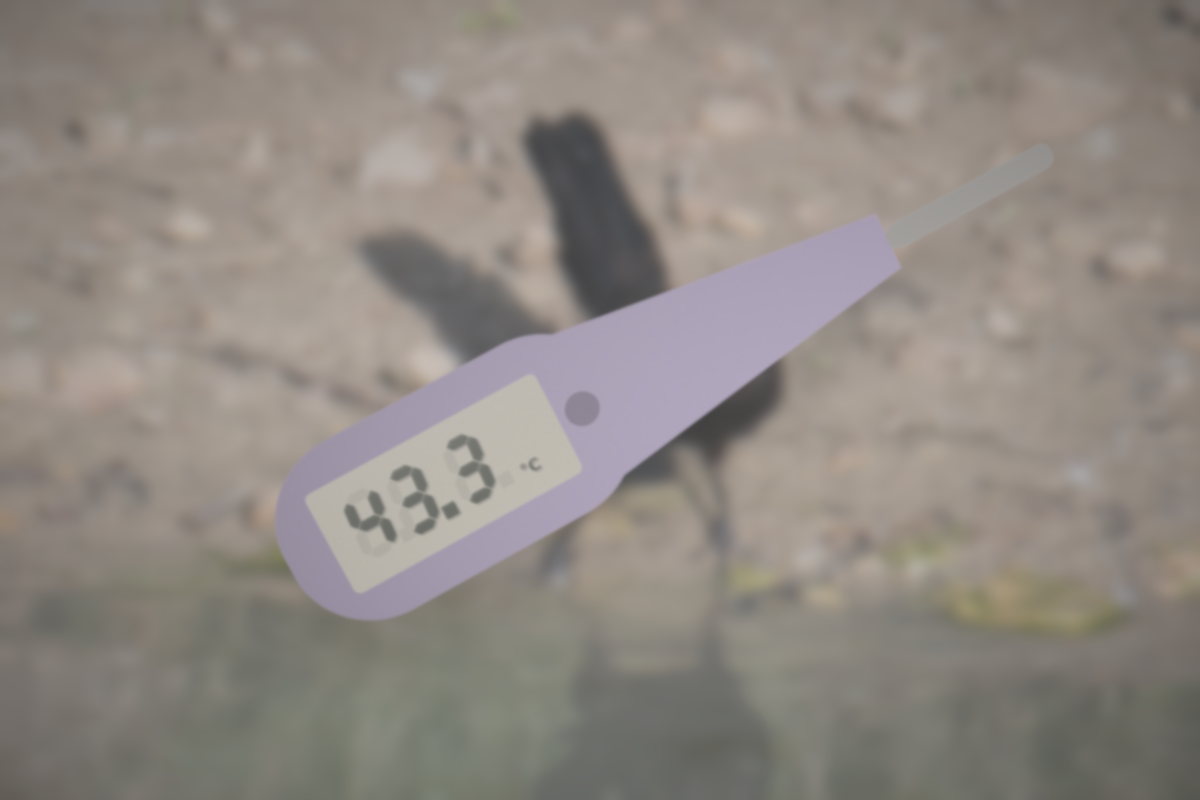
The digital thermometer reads 43.3 °C
